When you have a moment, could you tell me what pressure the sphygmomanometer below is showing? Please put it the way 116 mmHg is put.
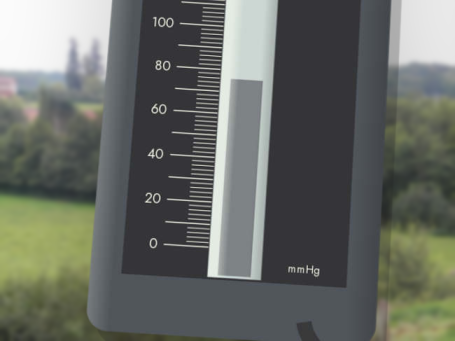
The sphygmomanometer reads 76 mmHg
